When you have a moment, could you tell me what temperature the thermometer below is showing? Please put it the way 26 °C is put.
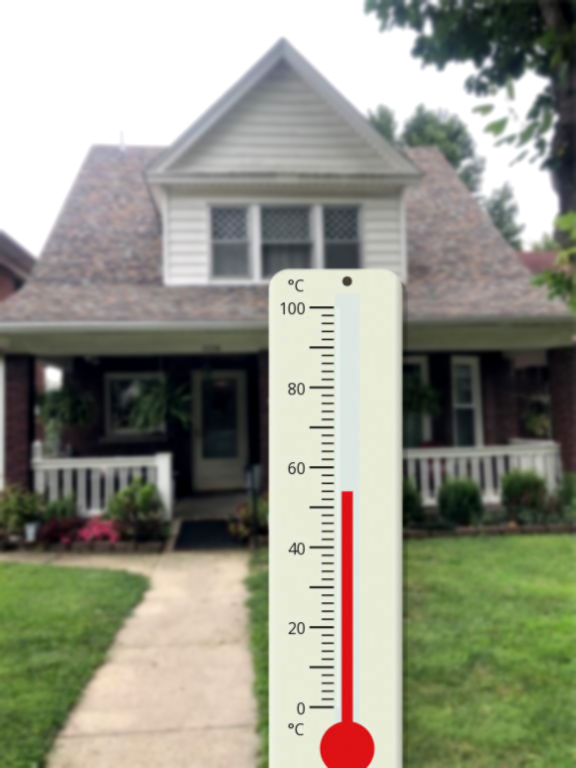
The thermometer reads 54 °C
